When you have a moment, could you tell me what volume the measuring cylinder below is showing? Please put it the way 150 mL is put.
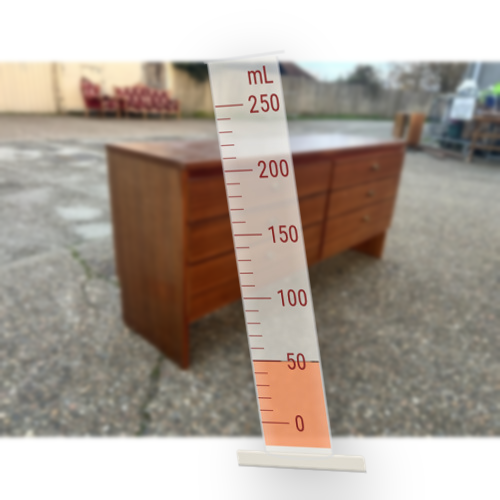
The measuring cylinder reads 50 mL
